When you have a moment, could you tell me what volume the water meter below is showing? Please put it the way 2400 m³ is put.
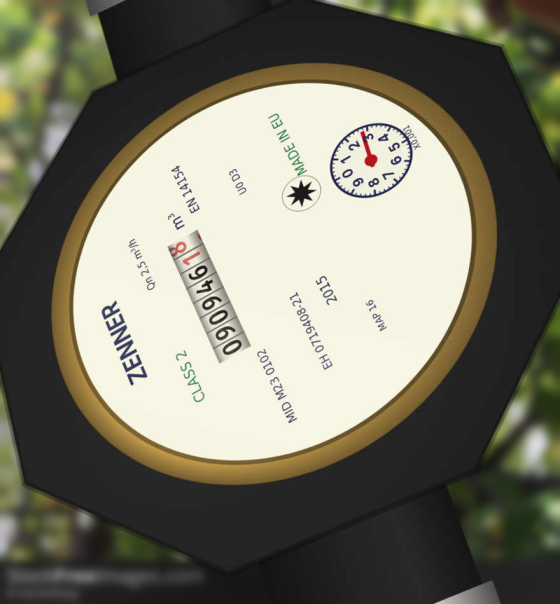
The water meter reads 90946.182 m³
